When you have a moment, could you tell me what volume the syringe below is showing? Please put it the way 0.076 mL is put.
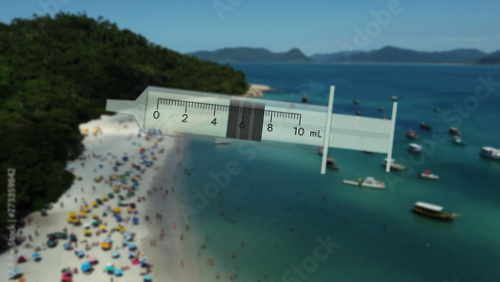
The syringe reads 5 mL
